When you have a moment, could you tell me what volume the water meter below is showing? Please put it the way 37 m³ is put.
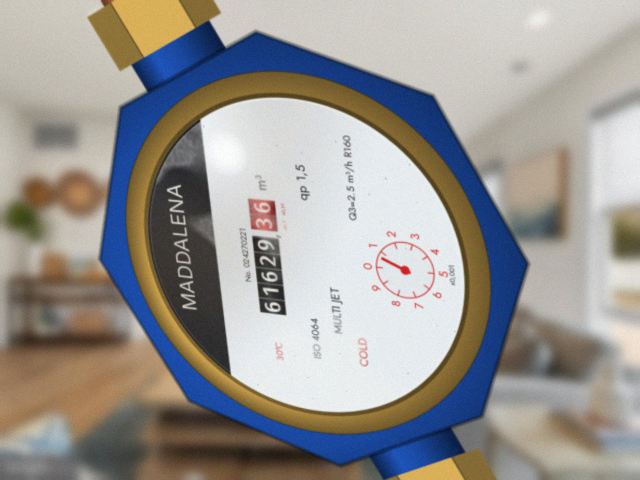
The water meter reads 61629.360 m³
